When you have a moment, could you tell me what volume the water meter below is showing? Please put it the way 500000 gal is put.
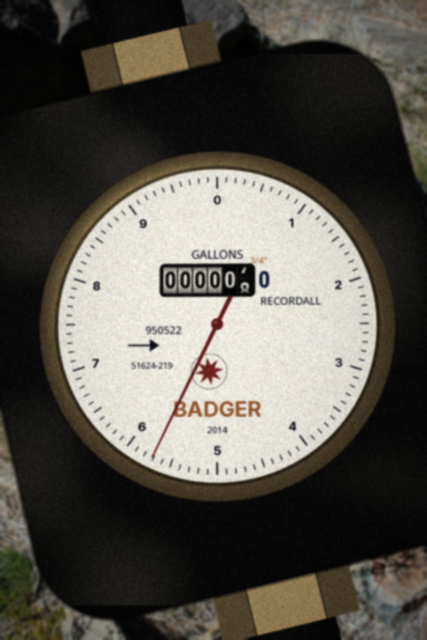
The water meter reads 75.7 gal
